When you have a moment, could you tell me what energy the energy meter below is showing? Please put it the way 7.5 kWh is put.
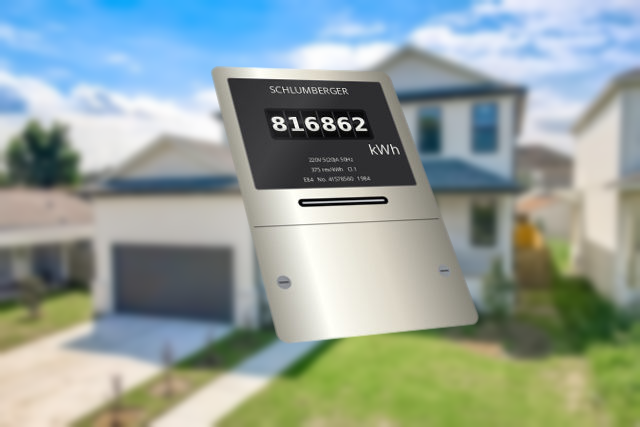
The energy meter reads 816862 kWh
